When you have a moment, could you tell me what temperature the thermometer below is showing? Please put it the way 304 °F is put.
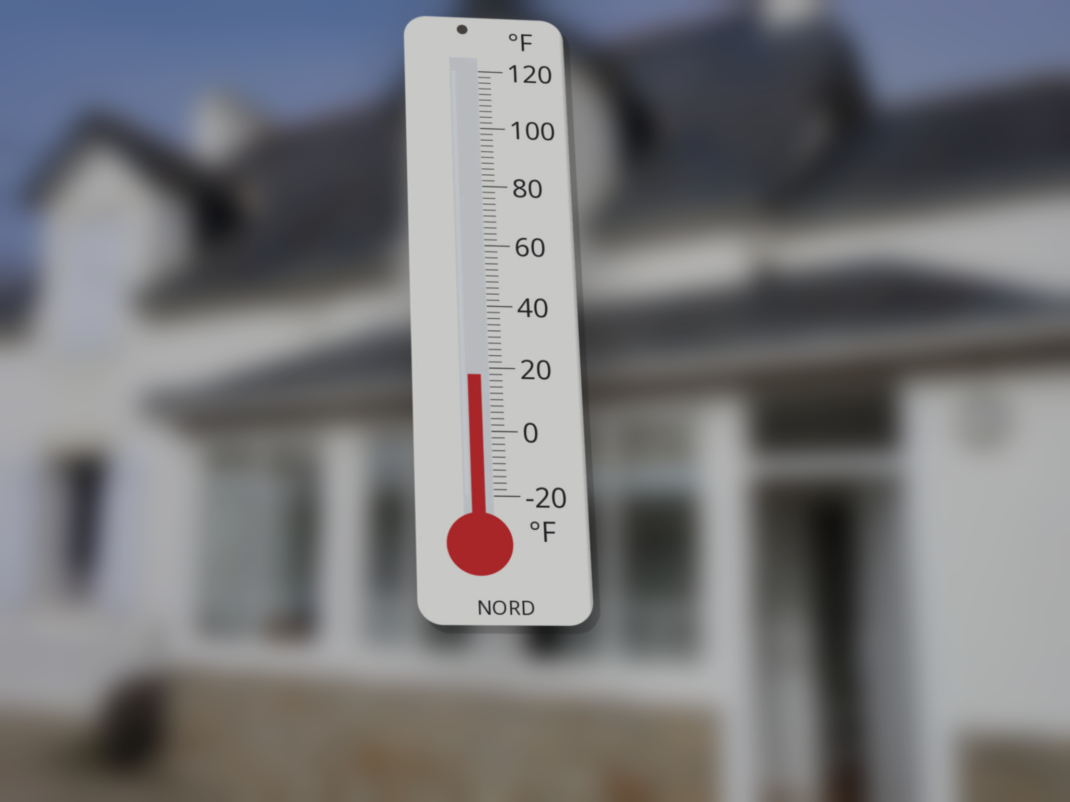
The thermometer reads 18 °F
